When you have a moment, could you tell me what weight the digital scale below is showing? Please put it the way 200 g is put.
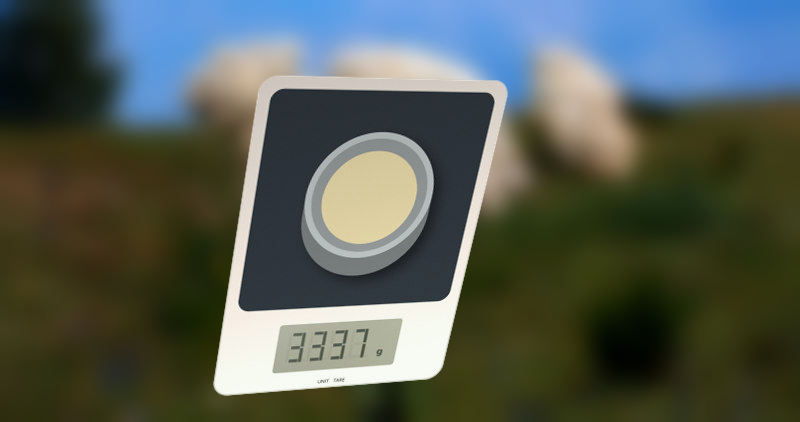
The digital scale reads 3337 g
